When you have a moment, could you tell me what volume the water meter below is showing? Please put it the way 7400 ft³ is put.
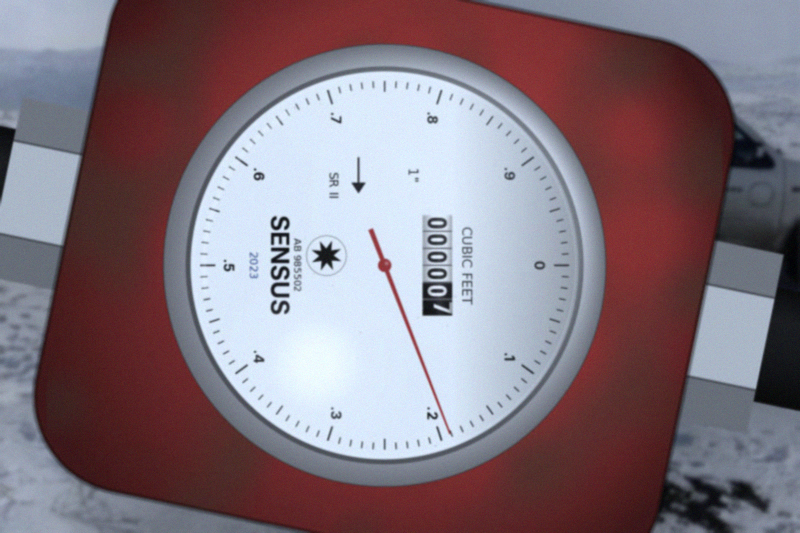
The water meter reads 7.19 ft³
